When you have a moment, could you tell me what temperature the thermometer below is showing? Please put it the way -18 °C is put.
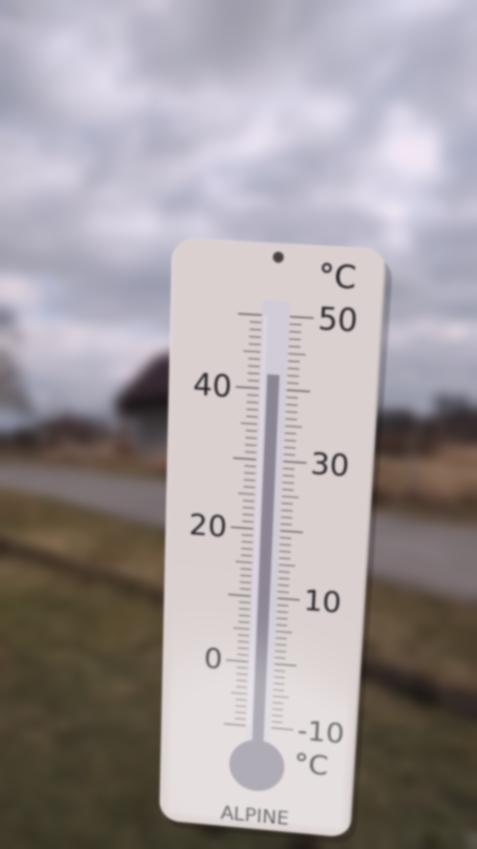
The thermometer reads 42 °C
